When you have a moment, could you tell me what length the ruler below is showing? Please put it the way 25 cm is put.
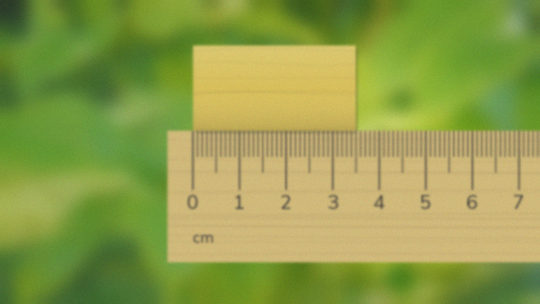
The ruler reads 3.5 cm
